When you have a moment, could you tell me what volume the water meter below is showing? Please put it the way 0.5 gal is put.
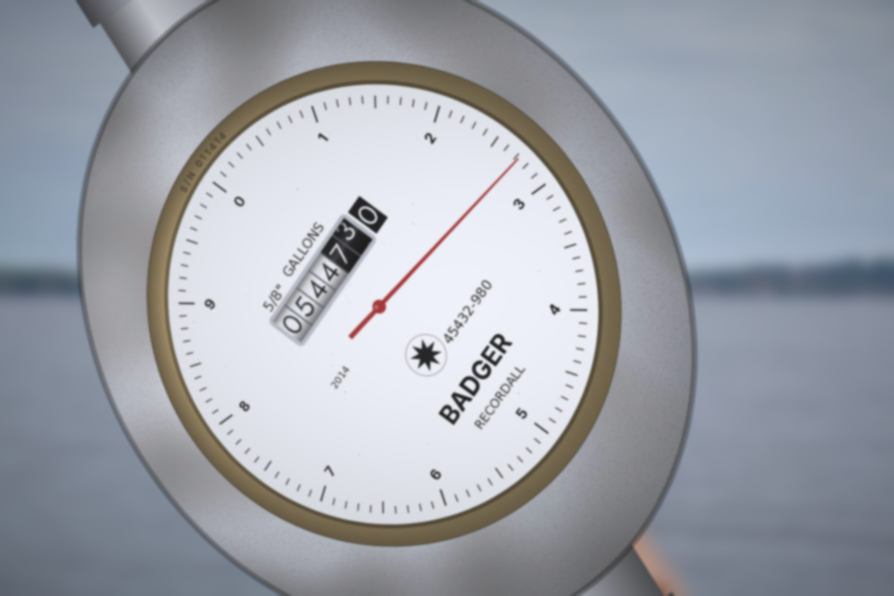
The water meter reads 544732.7 gal
